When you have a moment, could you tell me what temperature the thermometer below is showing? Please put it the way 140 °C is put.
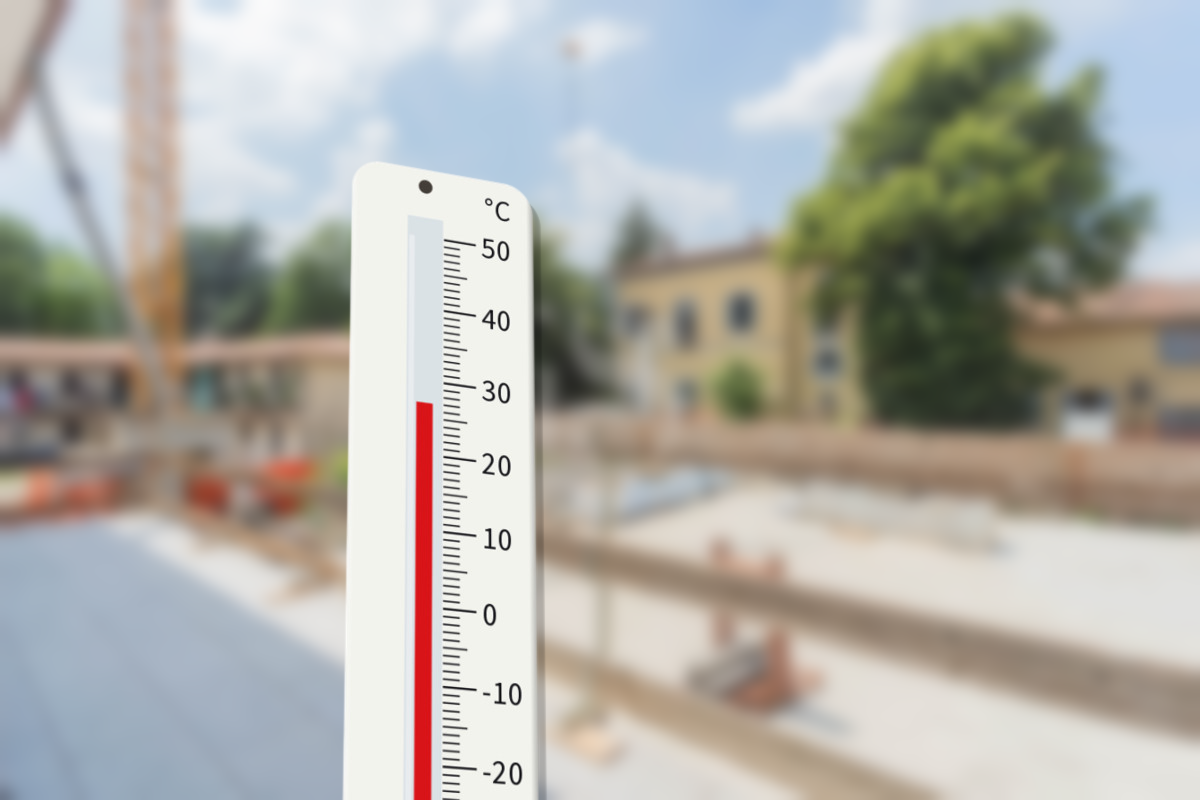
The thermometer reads 27 °C
